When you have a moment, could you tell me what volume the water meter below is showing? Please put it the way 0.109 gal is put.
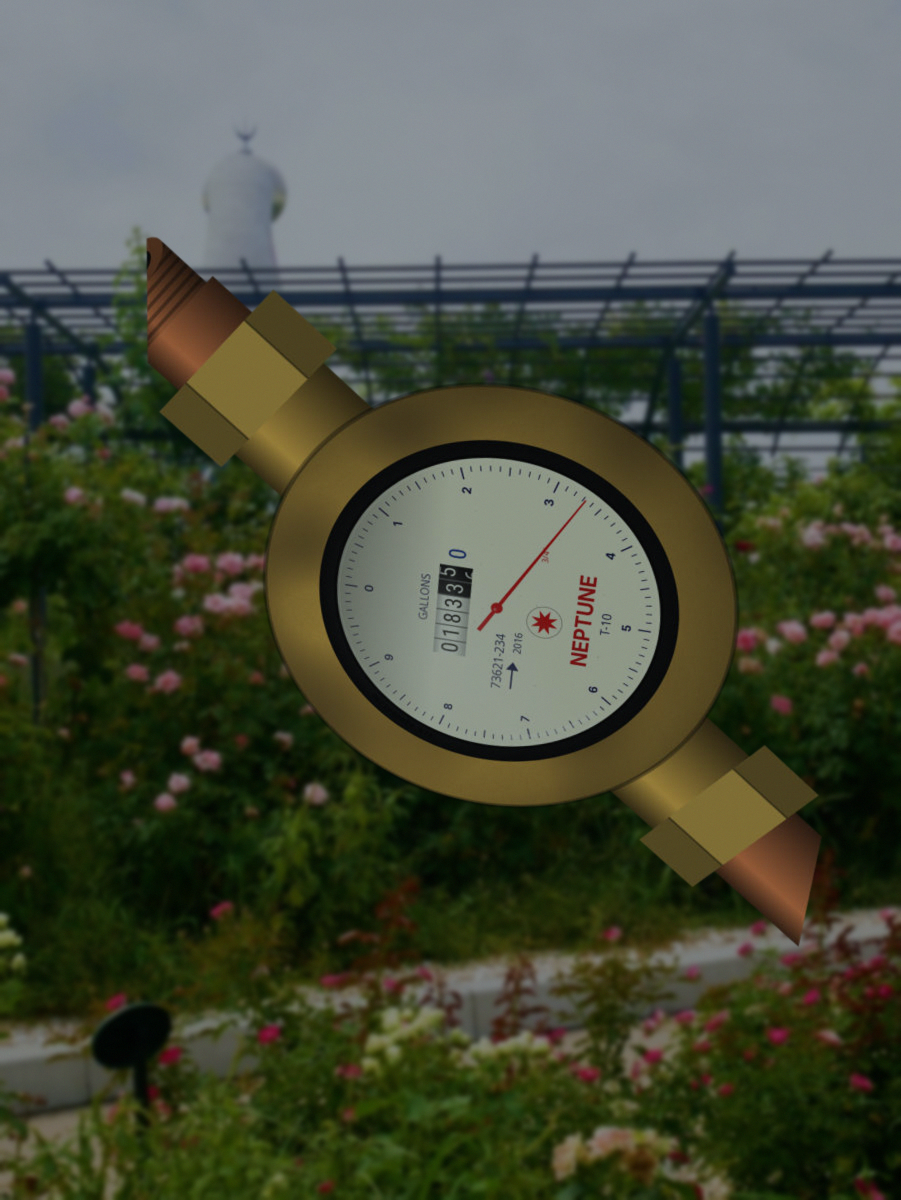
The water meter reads 183353.3 gal
